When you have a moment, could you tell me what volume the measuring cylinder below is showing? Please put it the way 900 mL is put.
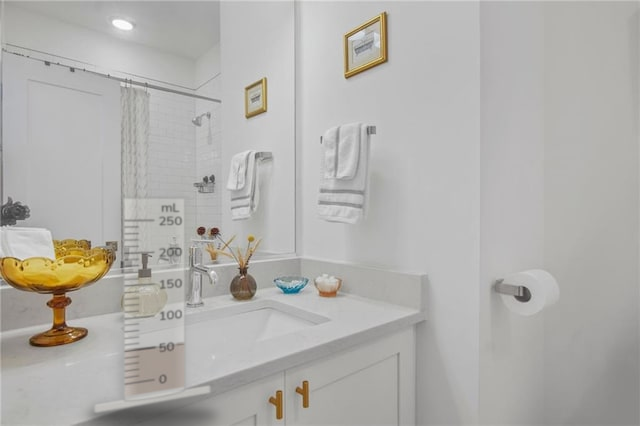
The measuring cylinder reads 50 mL
